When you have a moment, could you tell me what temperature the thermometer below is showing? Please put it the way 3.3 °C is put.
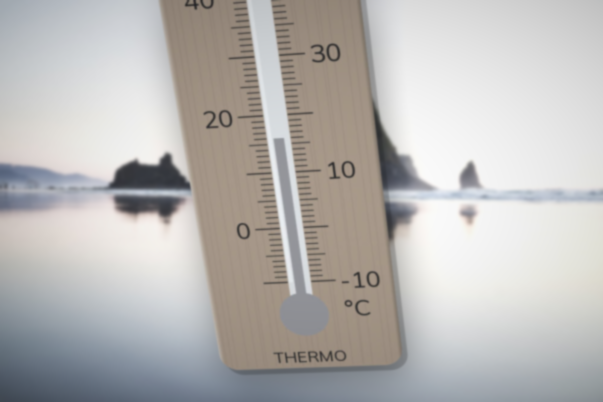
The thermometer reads 16 °C
